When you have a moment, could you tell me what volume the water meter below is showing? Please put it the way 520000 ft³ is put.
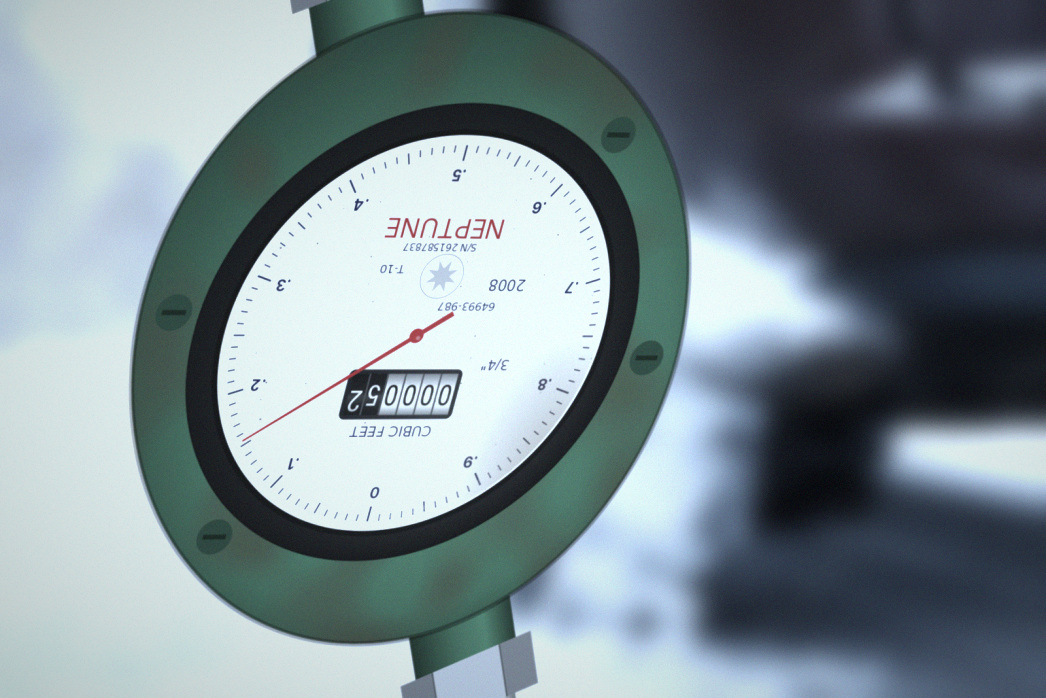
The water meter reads 52.15 ft³
